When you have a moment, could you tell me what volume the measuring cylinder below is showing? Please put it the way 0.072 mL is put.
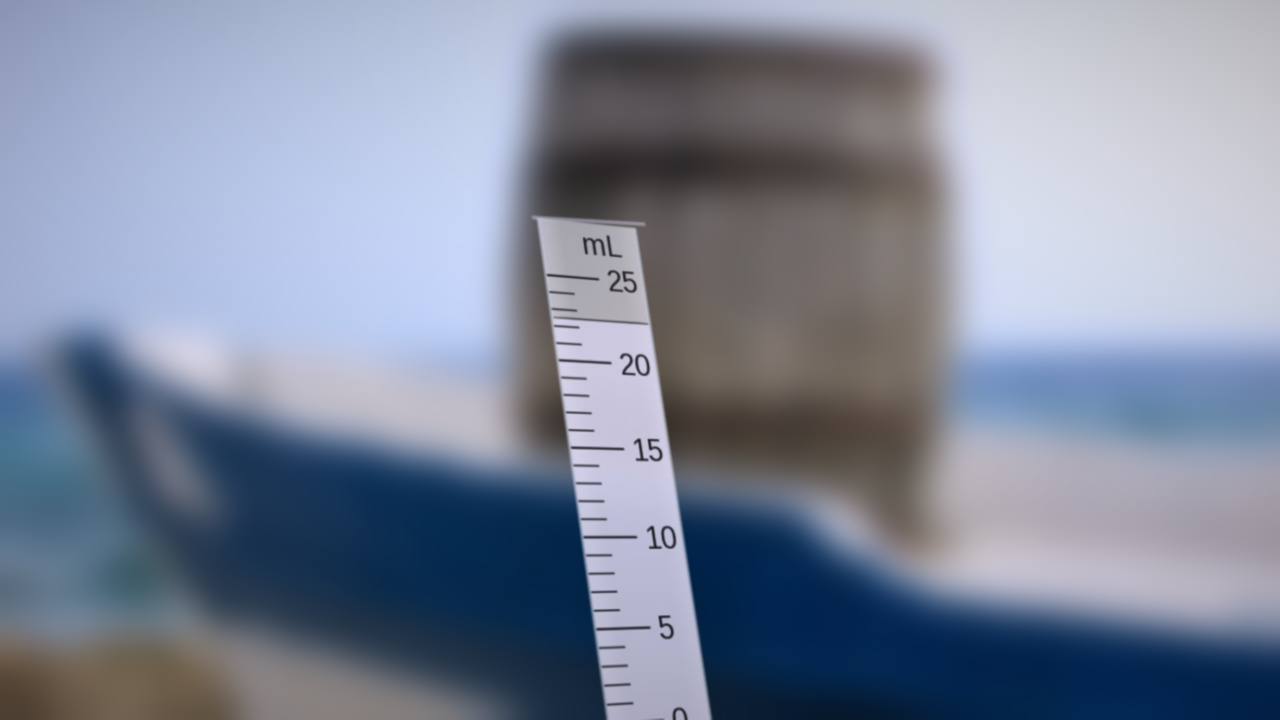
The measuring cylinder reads 22.5 mL
